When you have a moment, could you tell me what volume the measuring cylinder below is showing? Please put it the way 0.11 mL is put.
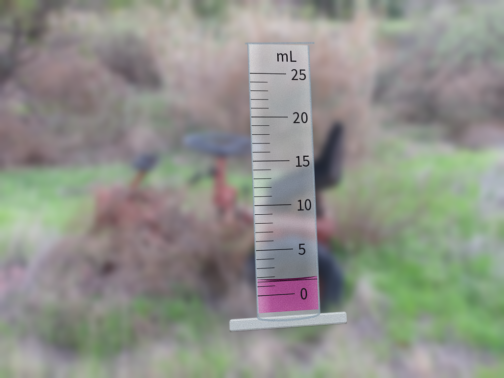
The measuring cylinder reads 1.5 mL
